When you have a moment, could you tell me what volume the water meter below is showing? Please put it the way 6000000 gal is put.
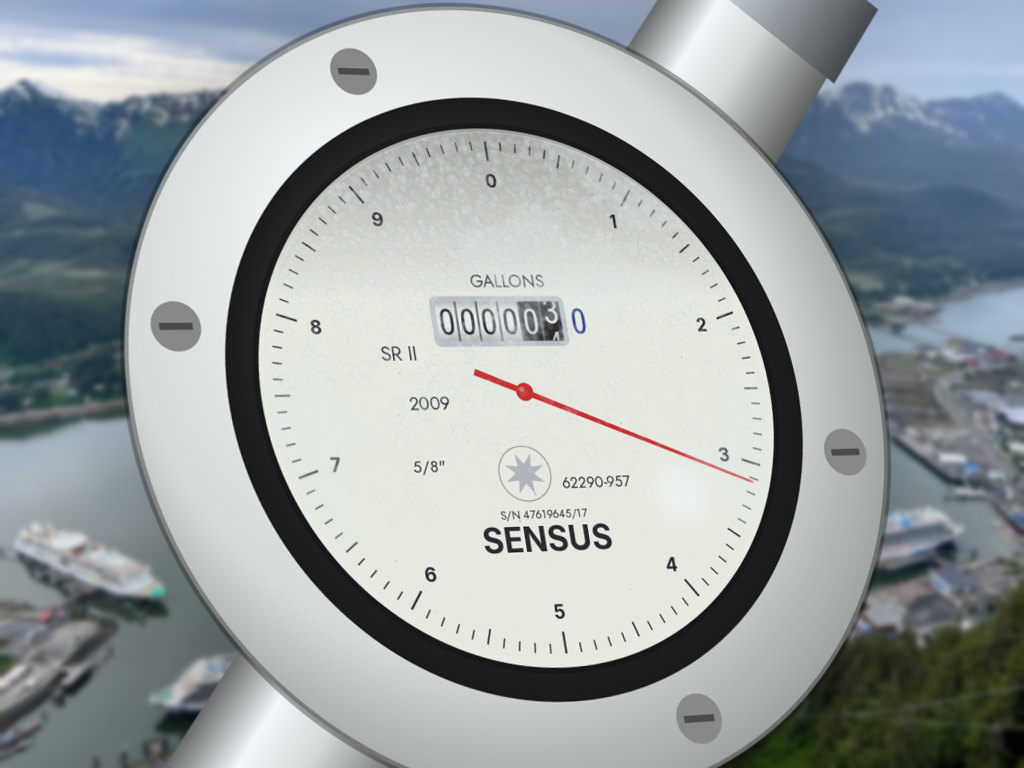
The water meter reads 33.1 gal
